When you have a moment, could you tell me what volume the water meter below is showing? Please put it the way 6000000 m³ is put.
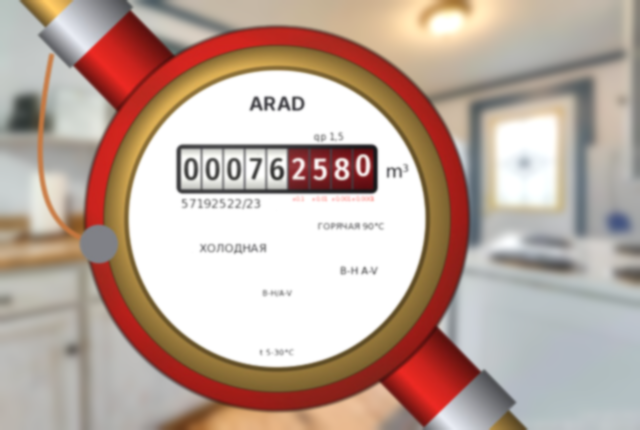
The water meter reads 76.2580 m³
